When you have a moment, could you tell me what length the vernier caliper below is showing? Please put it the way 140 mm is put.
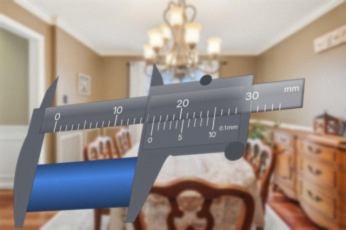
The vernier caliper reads 16.0 mm
